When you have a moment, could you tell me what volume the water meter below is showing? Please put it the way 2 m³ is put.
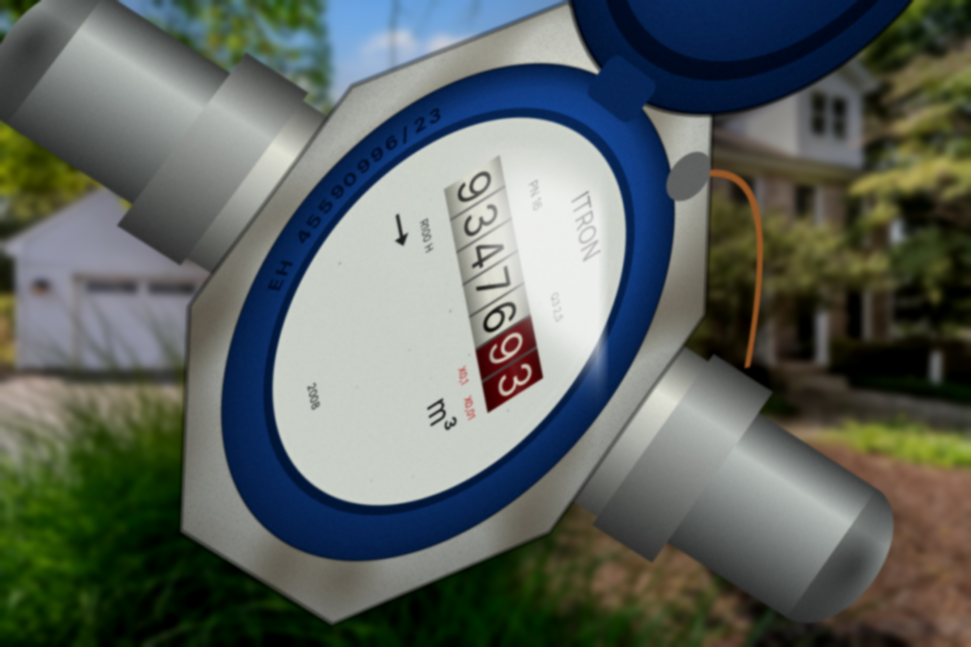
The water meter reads 93476.93 m³
